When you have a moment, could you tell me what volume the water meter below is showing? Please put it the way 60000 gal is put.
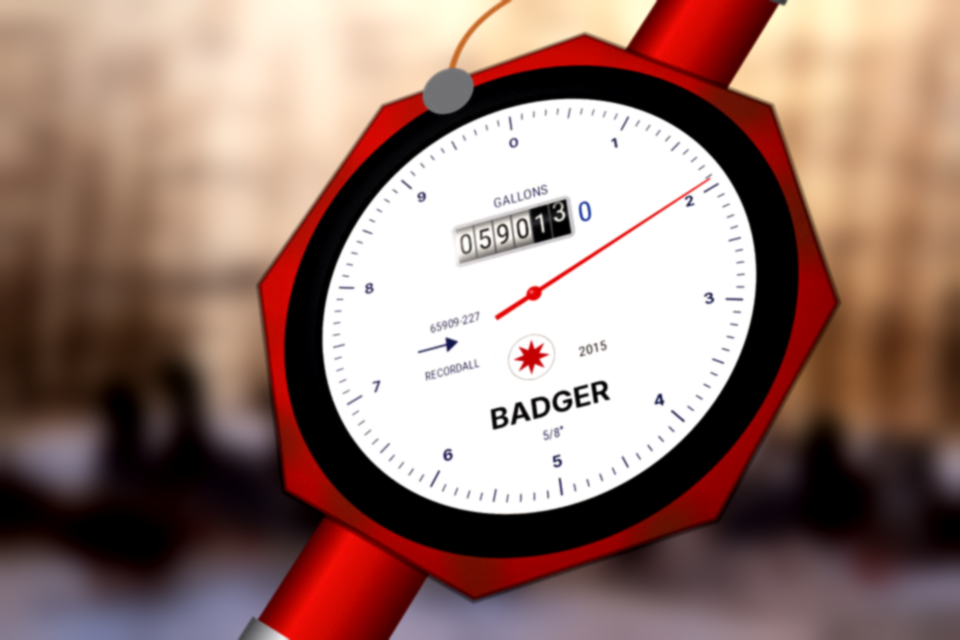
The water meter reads 590131.9 gal
